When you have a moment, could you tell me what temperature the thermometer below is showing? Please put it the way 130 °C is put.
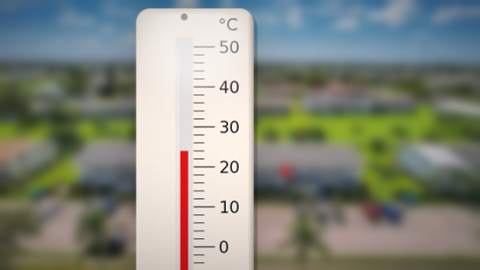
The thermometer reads 24 °C
